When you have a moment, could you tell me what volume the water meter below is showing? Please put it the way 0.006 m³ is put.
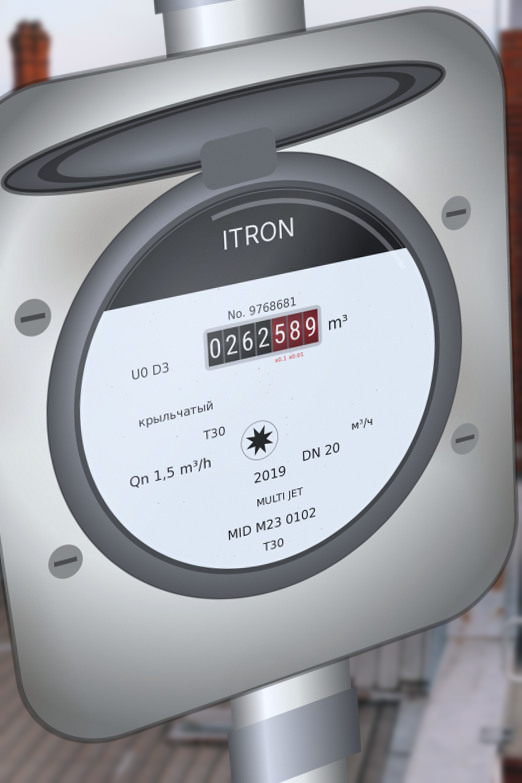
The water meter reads 262.589 m³
